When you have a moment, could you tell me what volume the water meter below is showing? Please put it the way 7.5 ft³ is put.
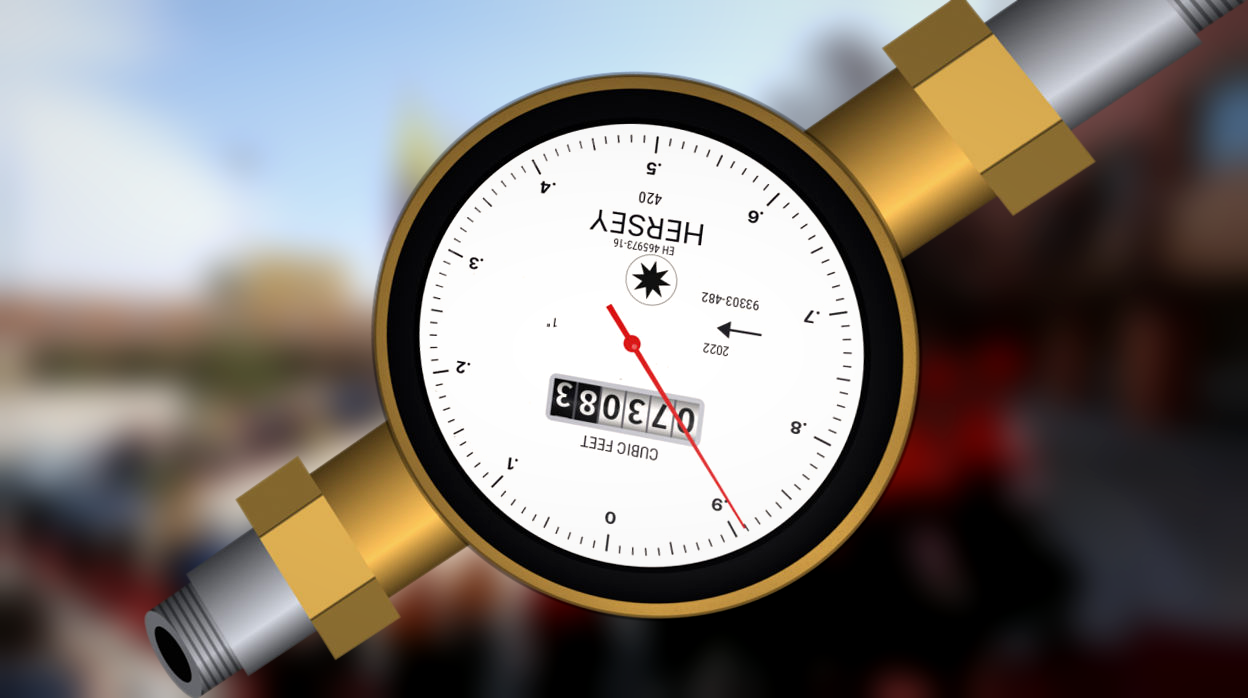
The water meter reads 73082.89 ft³
